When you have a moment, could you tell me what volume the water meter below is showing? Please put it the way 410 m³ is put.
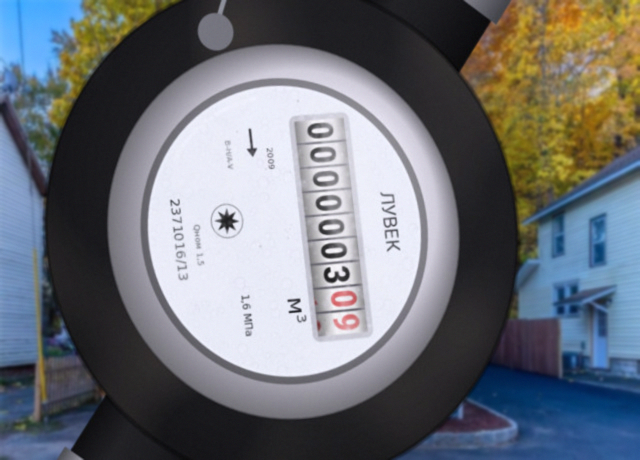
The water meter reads 3.09 m³
